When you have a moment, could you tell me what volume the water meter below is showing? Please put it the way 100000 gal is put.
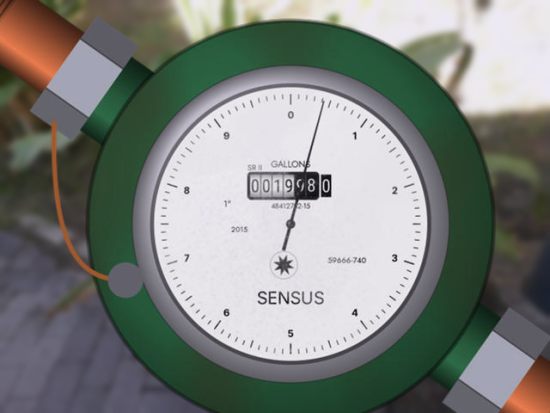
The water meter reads 19980.4 gal
